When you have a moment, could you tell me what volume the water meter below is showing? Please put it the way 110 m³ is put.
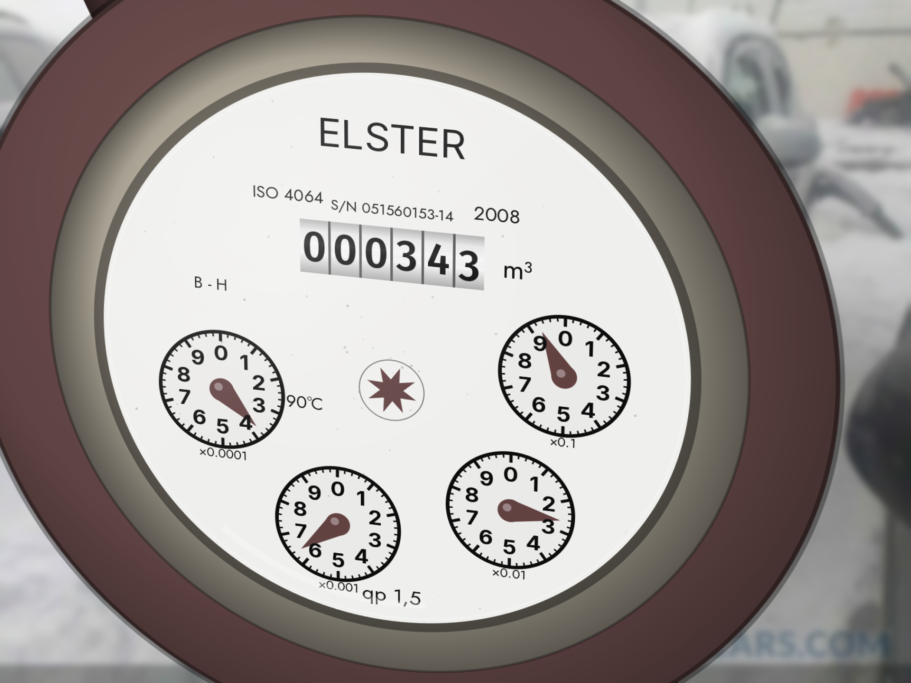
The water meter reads 342.9263 m³
